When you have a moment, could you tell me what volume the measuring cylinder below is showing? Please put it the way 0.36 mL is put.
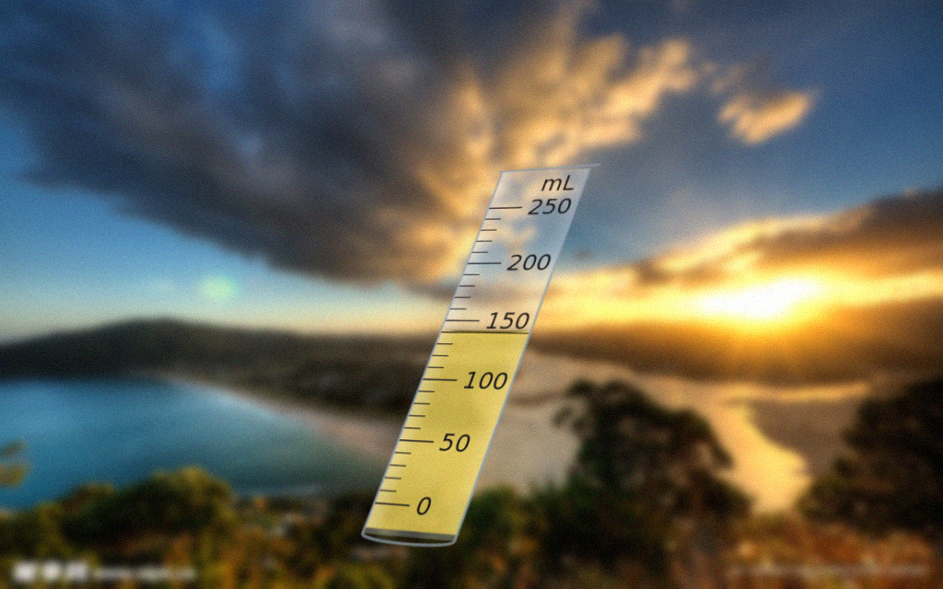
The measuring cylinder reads 140 mL
